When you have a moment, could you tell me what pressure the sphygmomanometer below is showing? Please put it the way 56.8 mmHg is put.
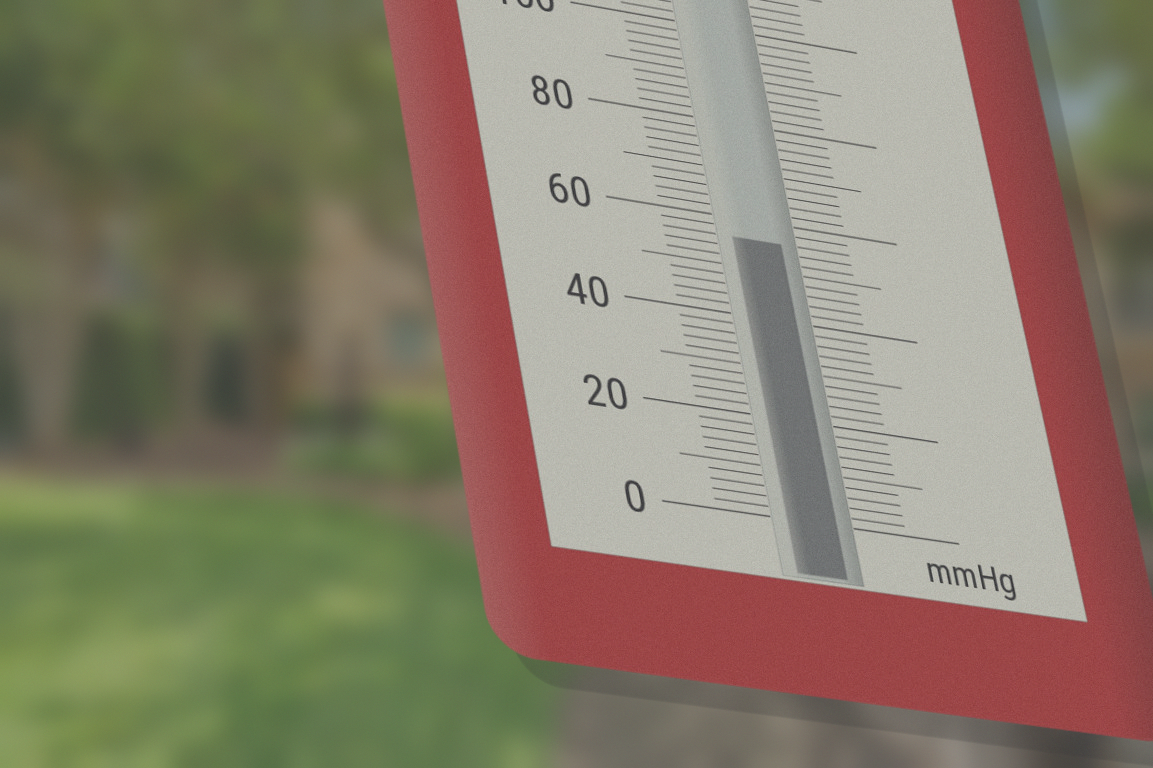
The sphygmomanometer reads 56 mmHg
